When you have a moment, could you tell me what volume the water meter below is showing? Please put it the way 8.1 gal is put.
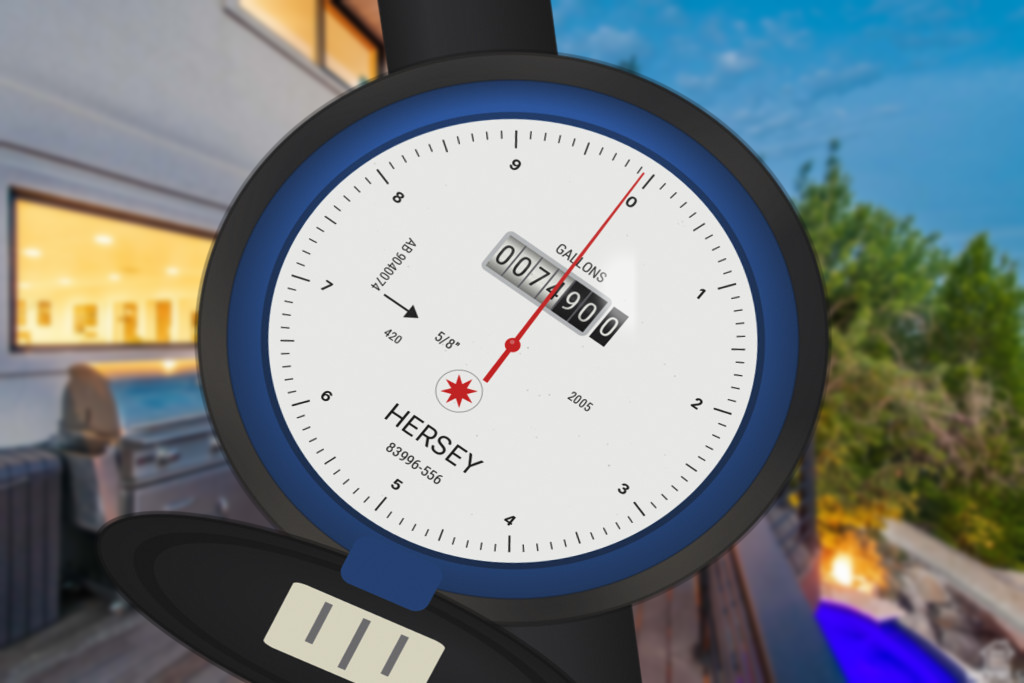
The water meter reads 74899.9 gal
